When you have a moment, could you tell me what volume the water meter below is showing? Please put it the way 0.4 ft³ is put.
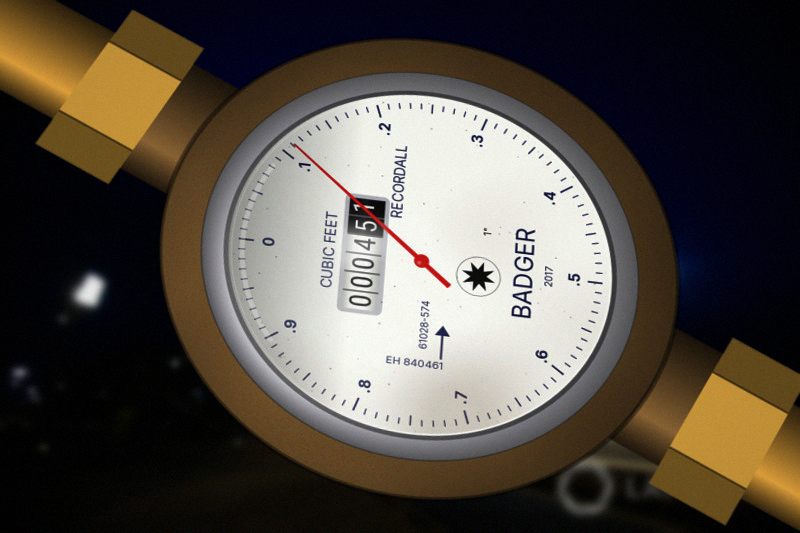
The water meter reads 451.11 ft³
